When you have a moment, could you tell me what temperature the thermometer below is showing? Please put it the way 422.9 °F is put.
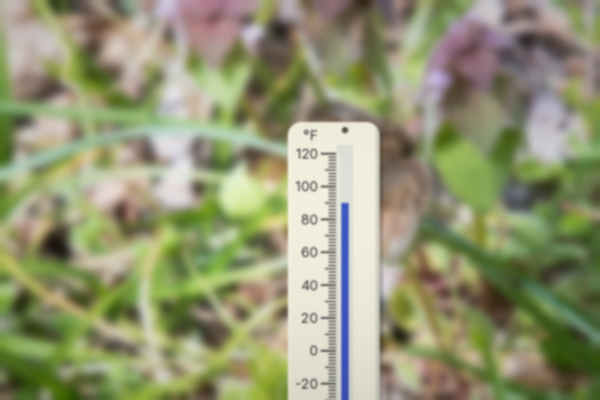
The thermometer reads 90 °F
